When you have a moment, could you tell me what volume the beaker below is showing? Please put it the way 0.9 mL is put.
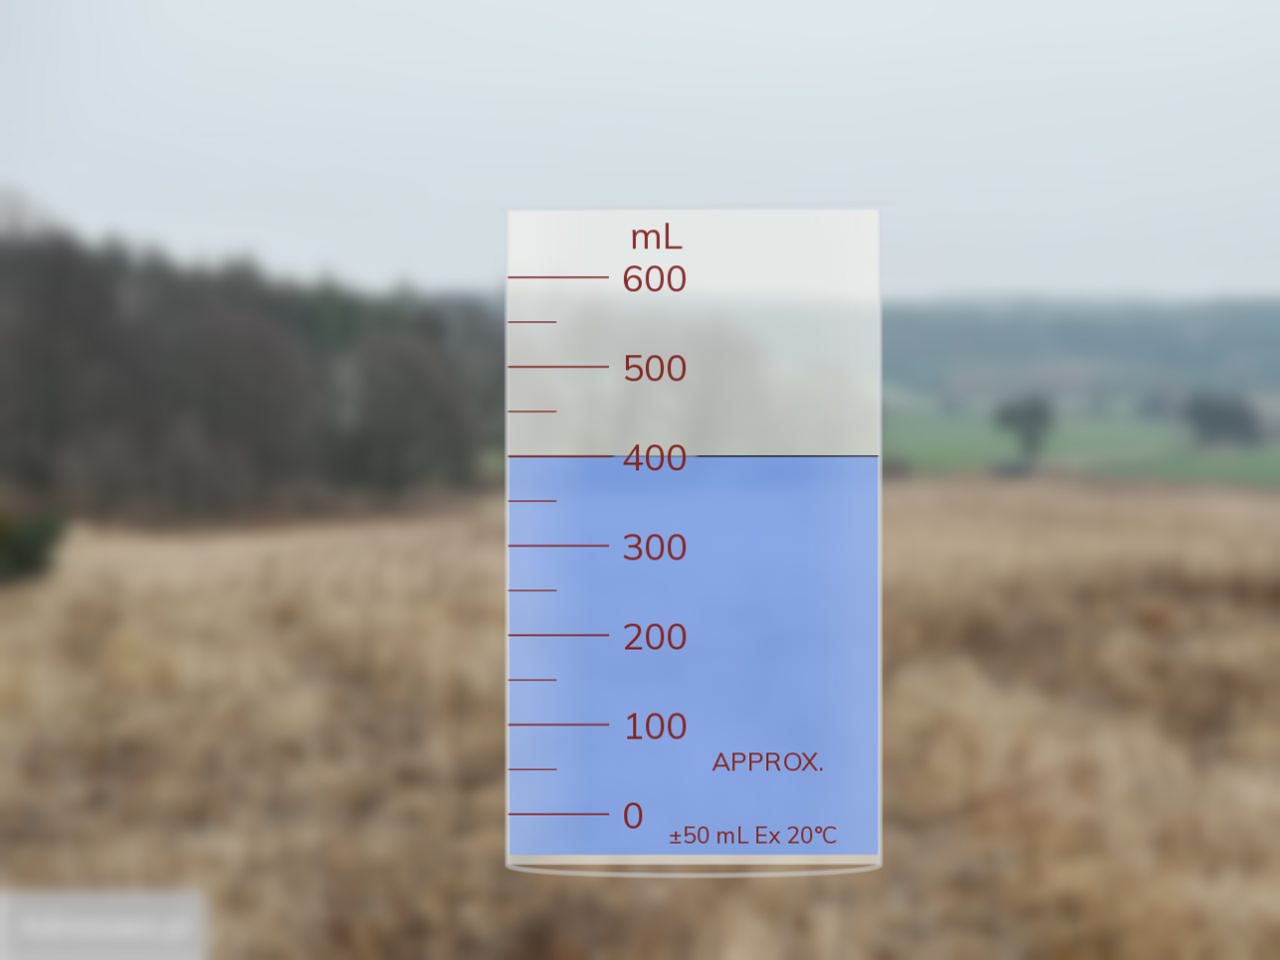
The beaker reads 400 mL
